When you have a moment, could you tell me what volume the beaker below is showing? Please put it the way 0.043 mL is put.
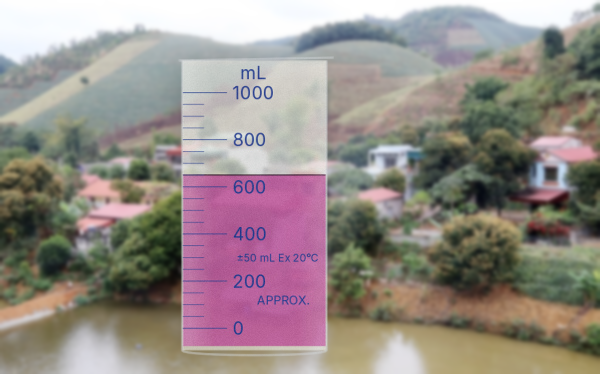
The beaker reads 650 mL
